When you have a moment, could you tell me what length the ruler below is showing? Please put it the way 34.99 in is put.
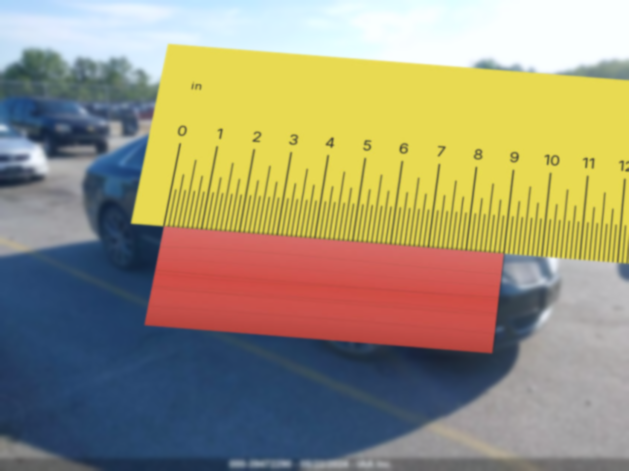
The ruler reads 9 in
